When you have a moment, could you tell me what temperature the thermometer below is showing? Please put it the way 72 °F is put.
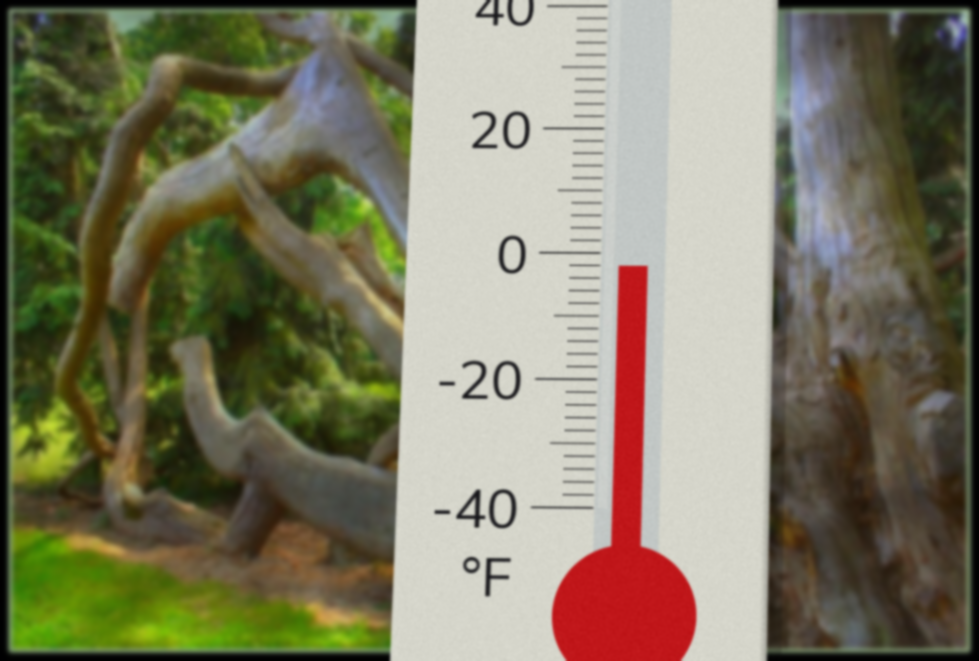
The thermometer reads -2 °F
